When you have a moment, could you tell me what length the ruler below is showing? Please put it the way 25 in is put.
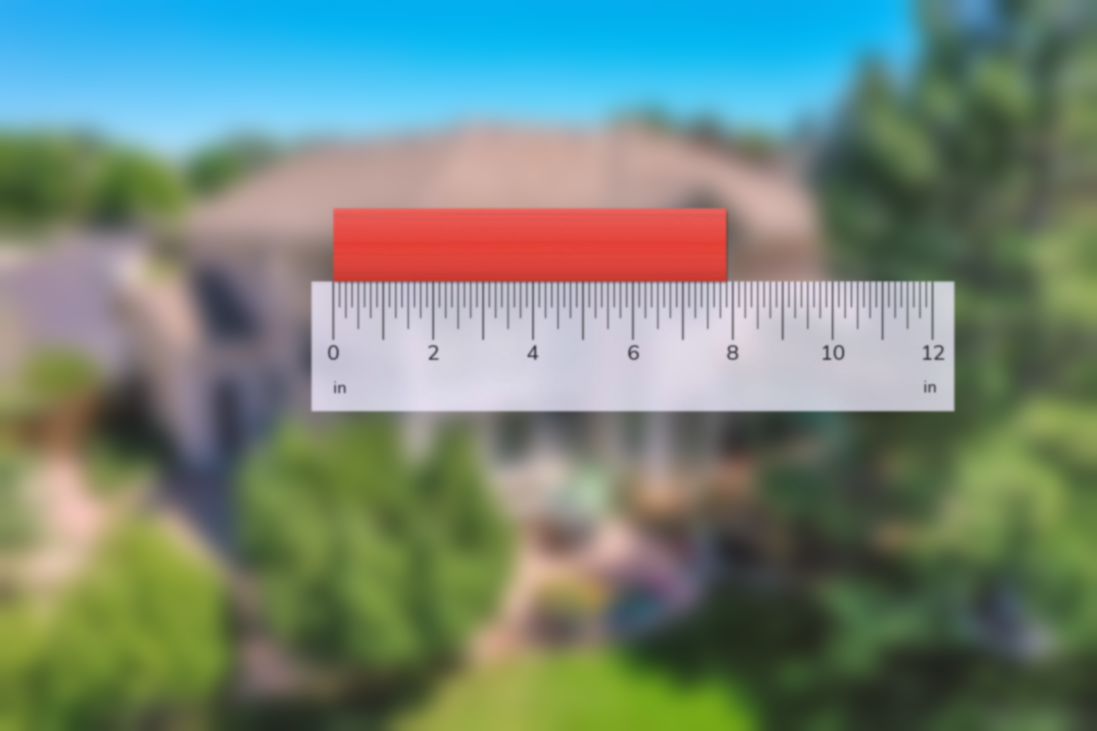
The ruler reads 7.875 in
